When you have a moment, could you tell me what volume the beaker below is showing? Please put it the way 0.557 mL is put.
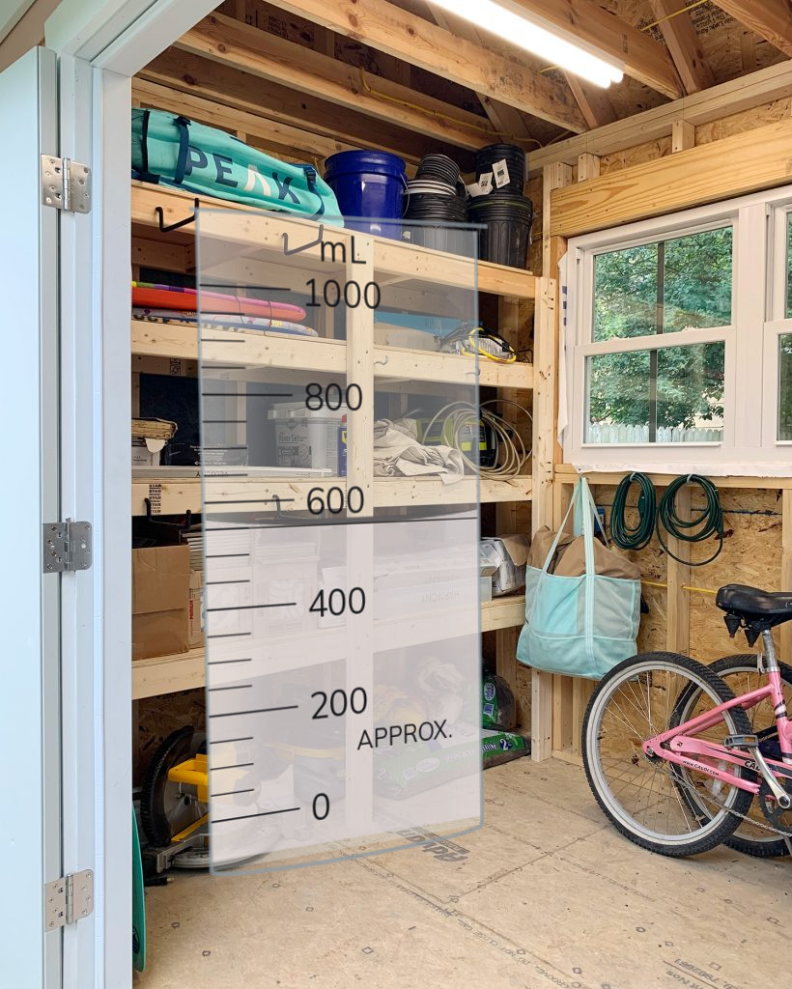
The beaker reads 550 mL
